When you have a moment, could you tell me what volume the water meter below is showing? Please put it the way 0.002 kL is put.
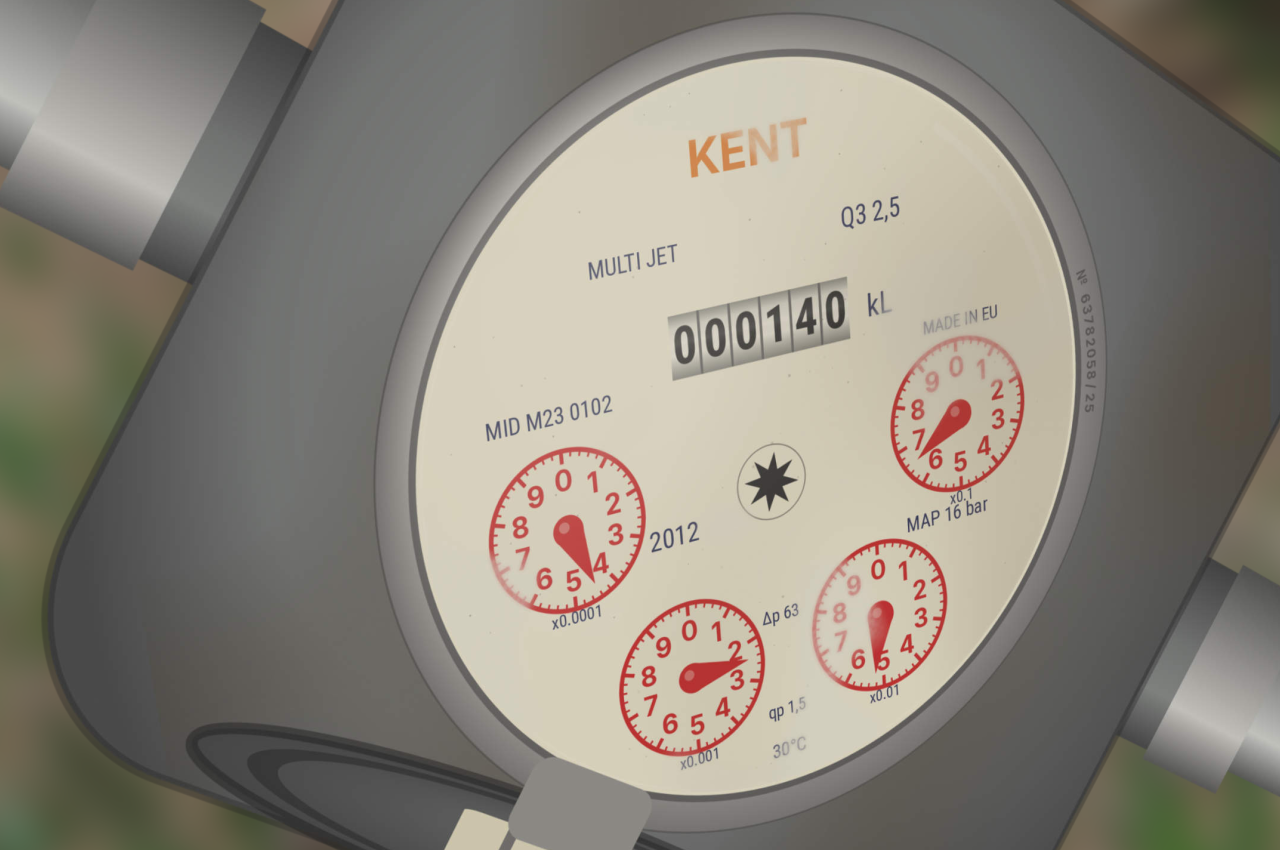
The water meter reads 140.6524 kL
